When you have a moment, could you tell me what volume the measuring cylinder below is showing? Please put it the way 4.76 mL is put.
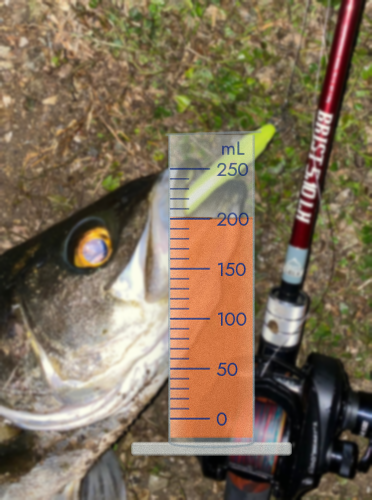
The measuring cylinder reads 200 mL
